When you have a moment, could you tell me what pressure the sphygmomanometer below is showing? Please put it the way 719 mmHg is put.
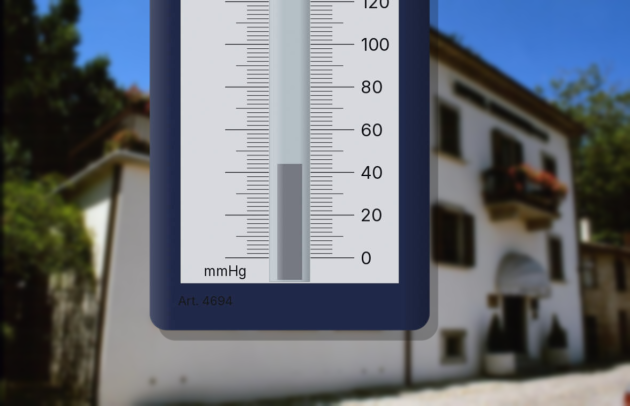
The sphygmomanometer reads 44 mmHg
